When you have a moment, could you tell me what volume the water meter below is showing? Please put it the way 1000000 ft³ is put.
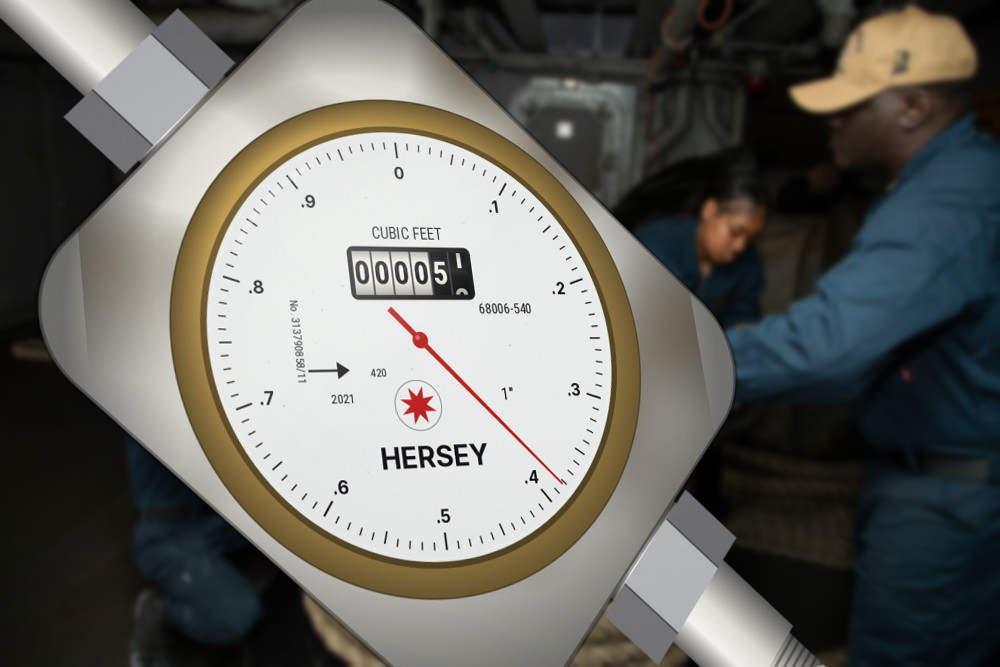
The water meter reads 51.38 ft³
